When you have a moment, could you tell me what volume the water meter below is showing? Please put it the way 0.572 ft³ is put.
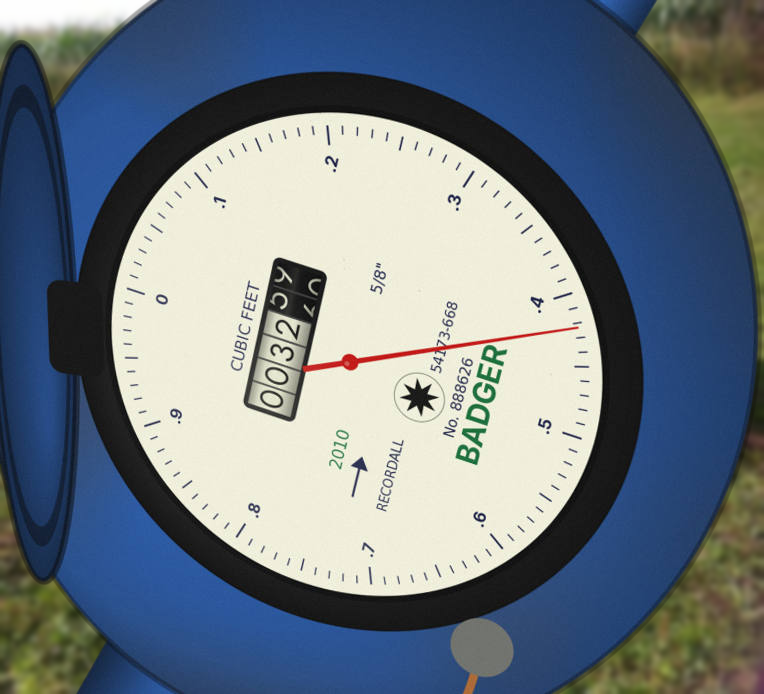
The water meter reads 3259.42 ft³
